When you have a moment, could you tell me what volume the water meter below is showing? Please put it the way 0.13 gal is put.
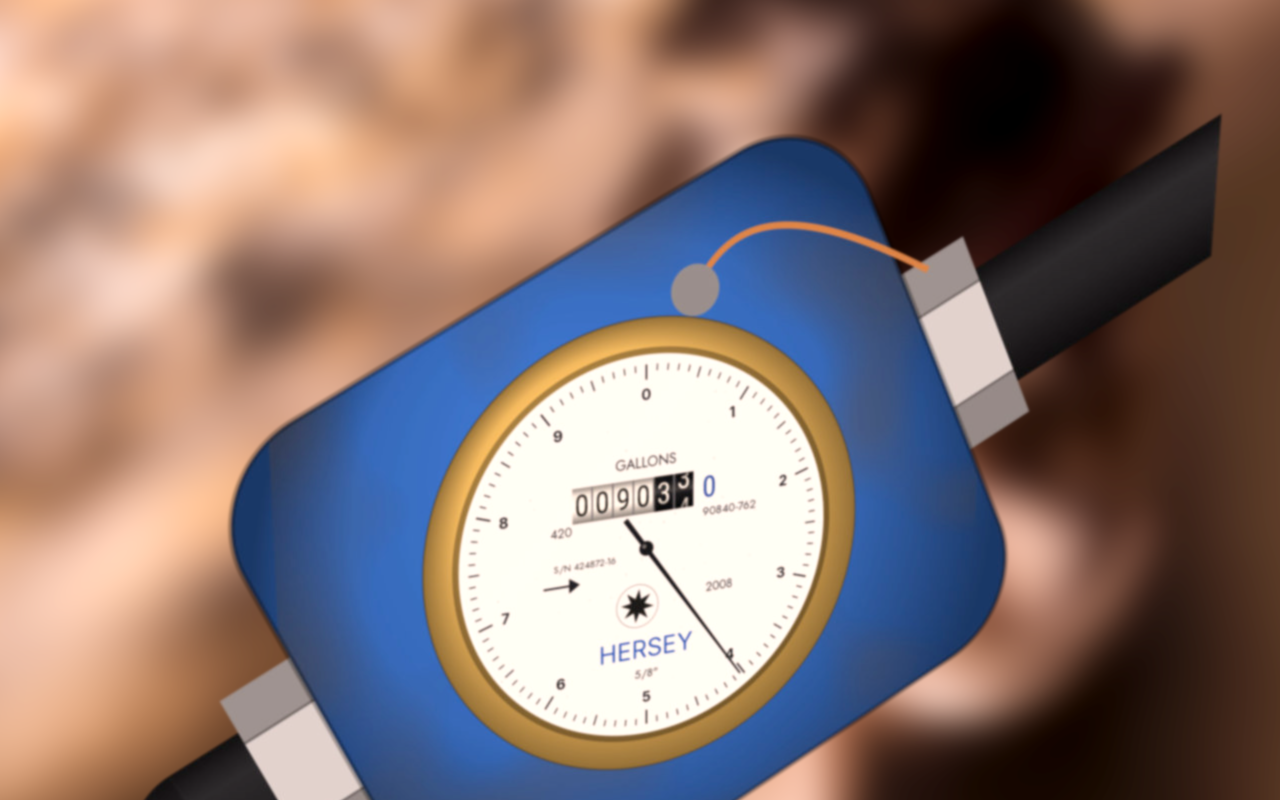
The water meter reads 90334.0 gal
